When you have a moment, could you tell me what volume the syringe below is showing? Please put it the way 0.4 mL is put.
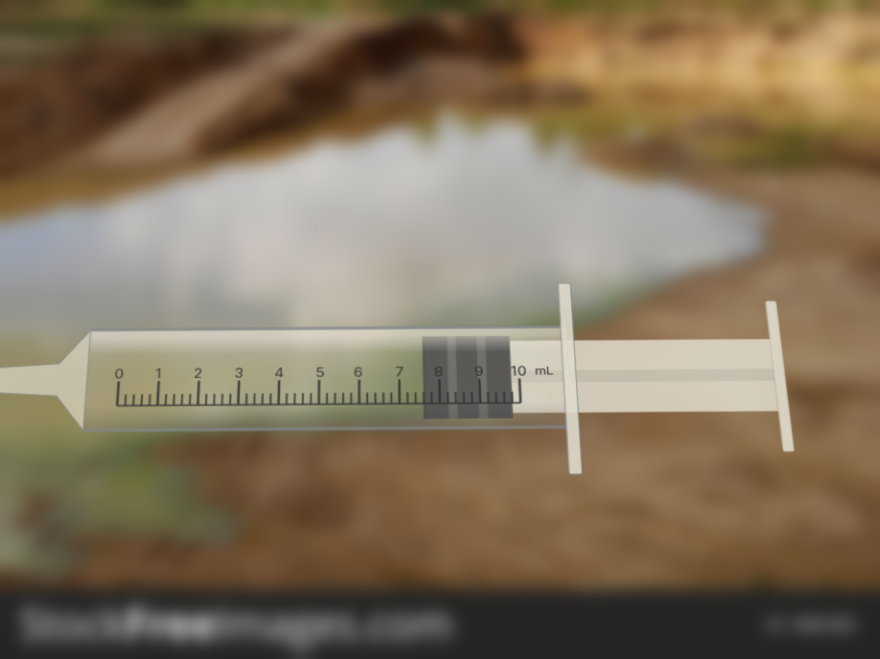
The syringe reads 7.6 mL
